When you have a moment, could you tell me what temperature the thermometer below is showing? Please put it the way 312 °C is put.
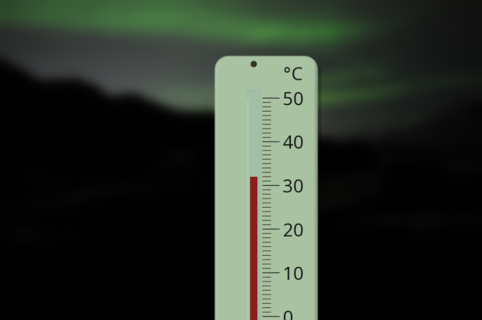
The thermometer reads 32 °C
